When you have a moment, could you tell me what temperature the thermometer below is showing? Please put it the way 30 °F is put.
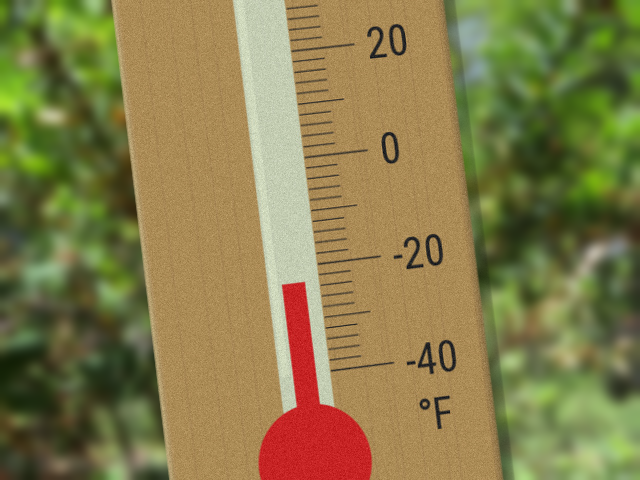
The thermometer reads -23 °F
